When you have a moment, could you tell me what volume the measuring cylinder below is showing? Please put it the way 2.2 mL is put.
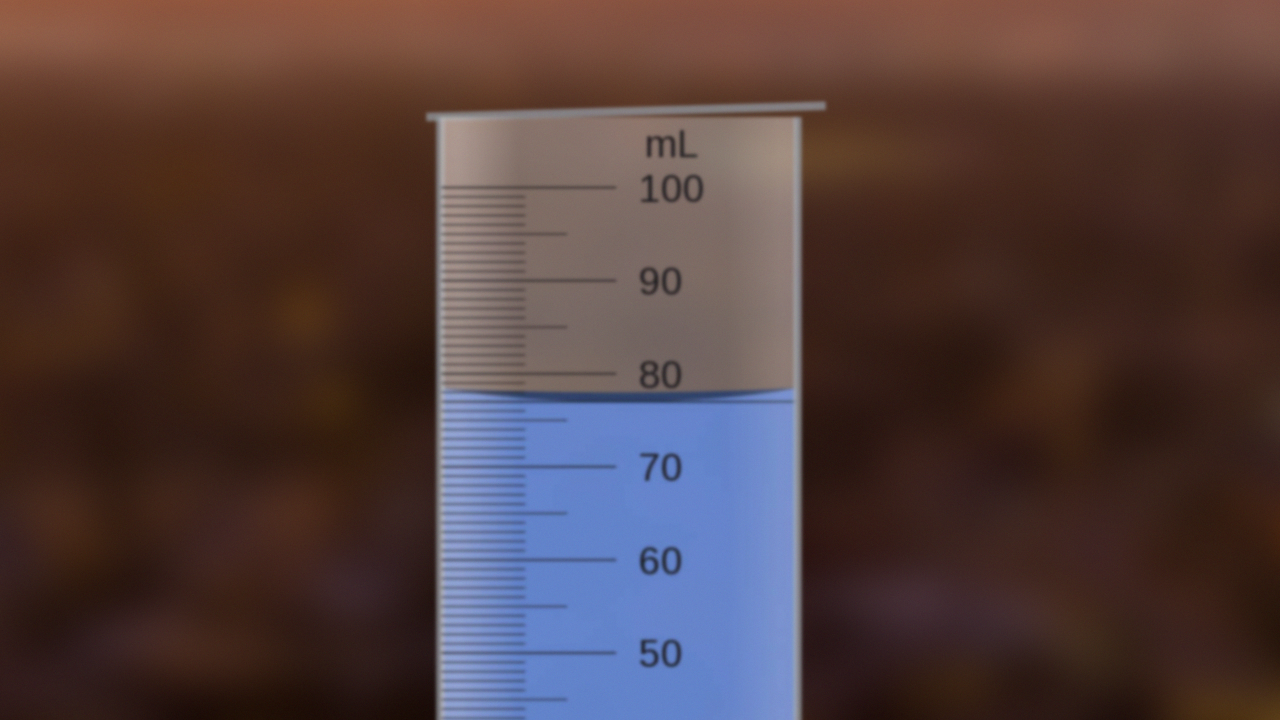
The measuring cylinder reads 77 mL
